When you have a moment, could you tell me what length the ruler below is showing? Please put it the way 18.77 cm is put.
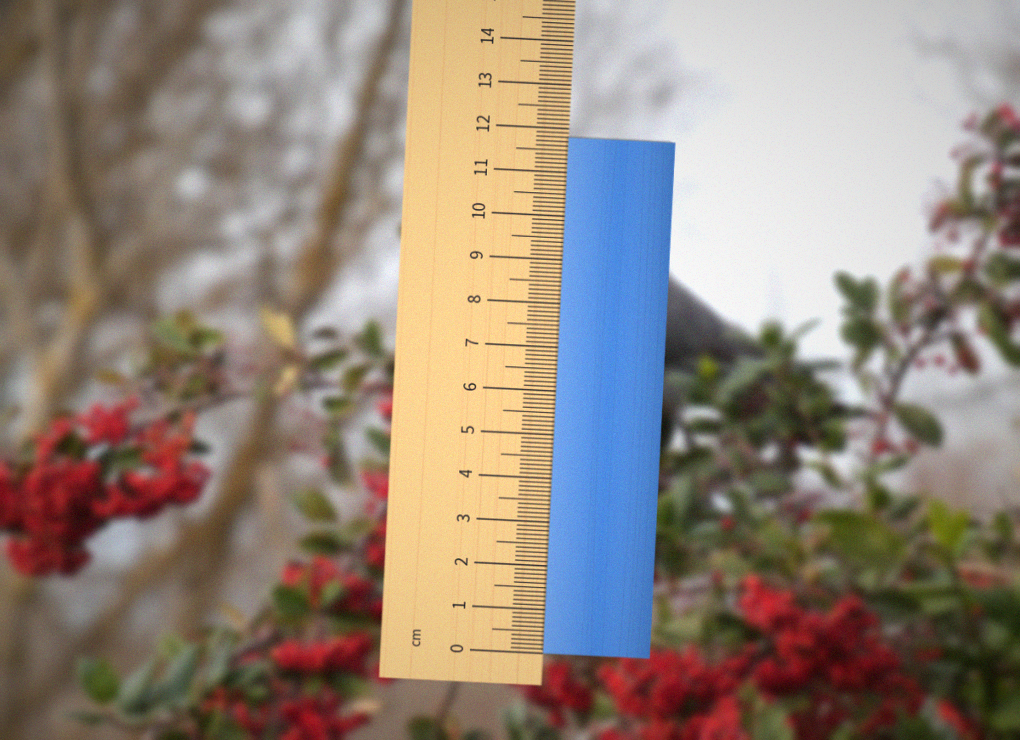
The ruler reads 11.8 cm
